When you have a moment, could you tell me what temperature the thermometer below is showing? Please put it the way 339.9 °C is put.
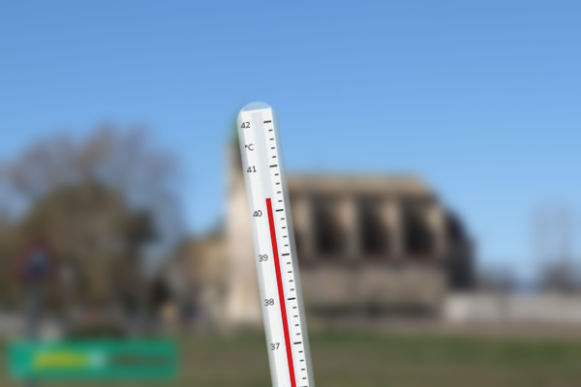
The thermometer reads 40.3 °C
